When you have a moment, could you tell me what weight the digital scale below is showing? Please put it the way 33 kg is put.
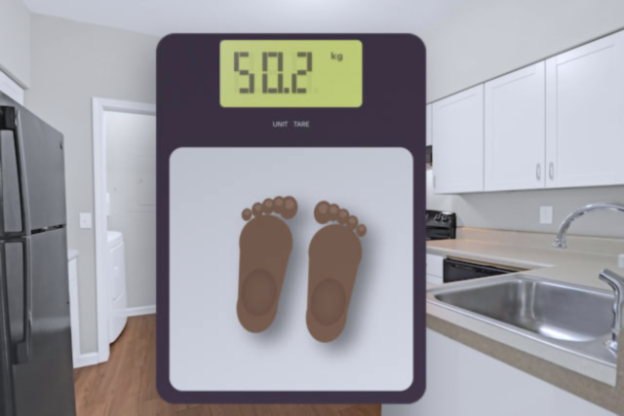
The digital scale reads 50.2 kg
